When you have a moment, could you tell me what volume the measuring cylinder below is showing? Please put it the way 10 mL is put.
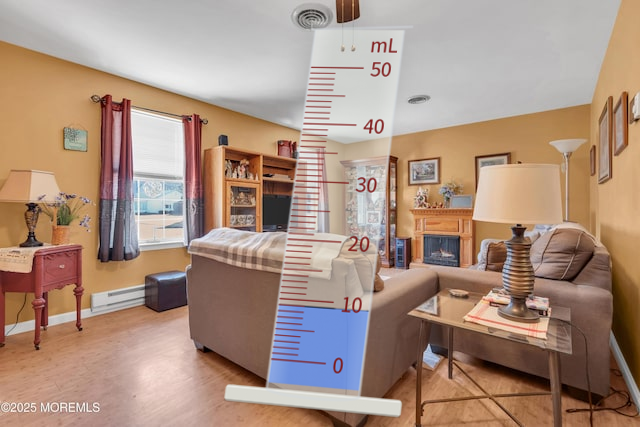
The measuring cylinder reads 9 mL
